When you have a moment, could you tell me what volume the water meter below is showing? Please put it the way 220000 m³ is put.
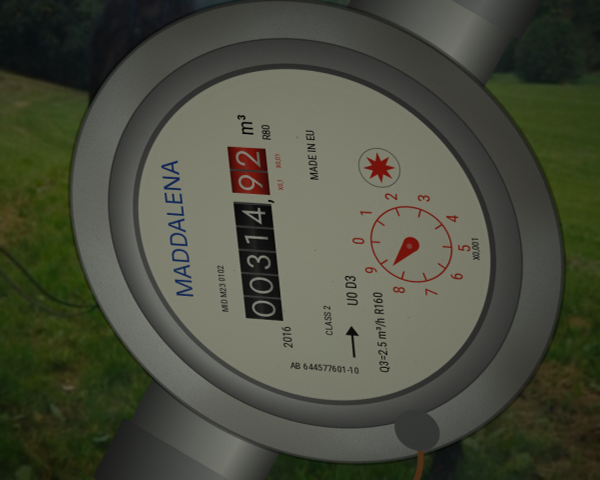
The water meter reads 314.928 m³
